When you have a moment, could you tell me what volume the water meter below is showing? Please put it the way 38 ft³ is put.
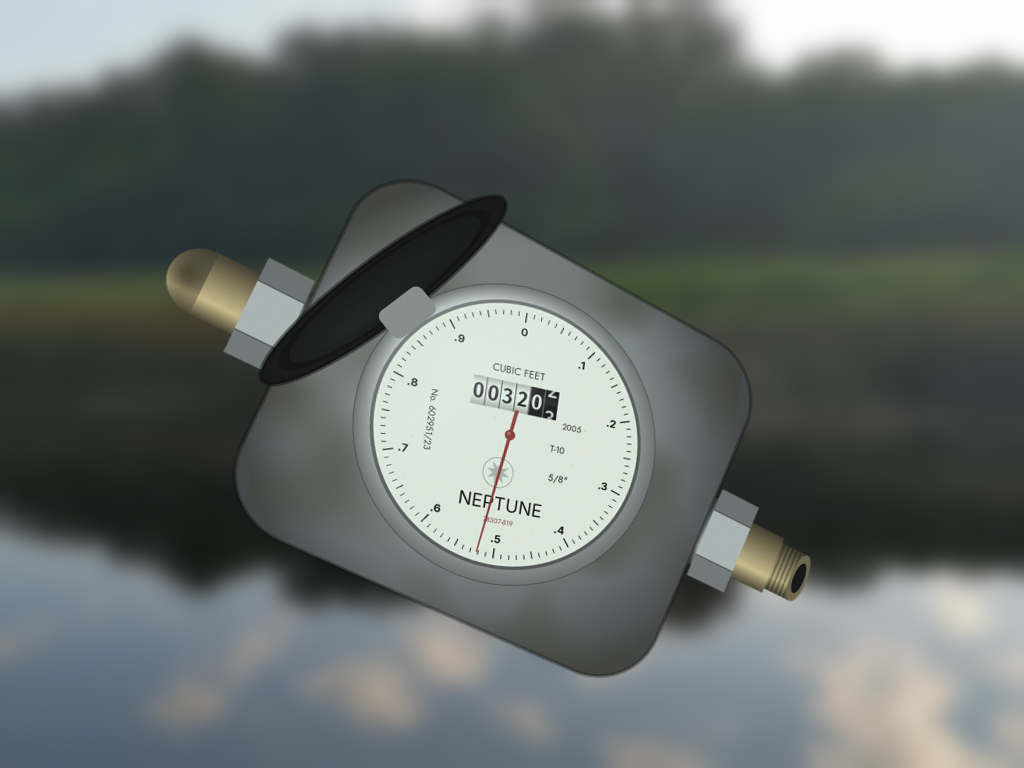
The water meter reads 3202.52 ft³
